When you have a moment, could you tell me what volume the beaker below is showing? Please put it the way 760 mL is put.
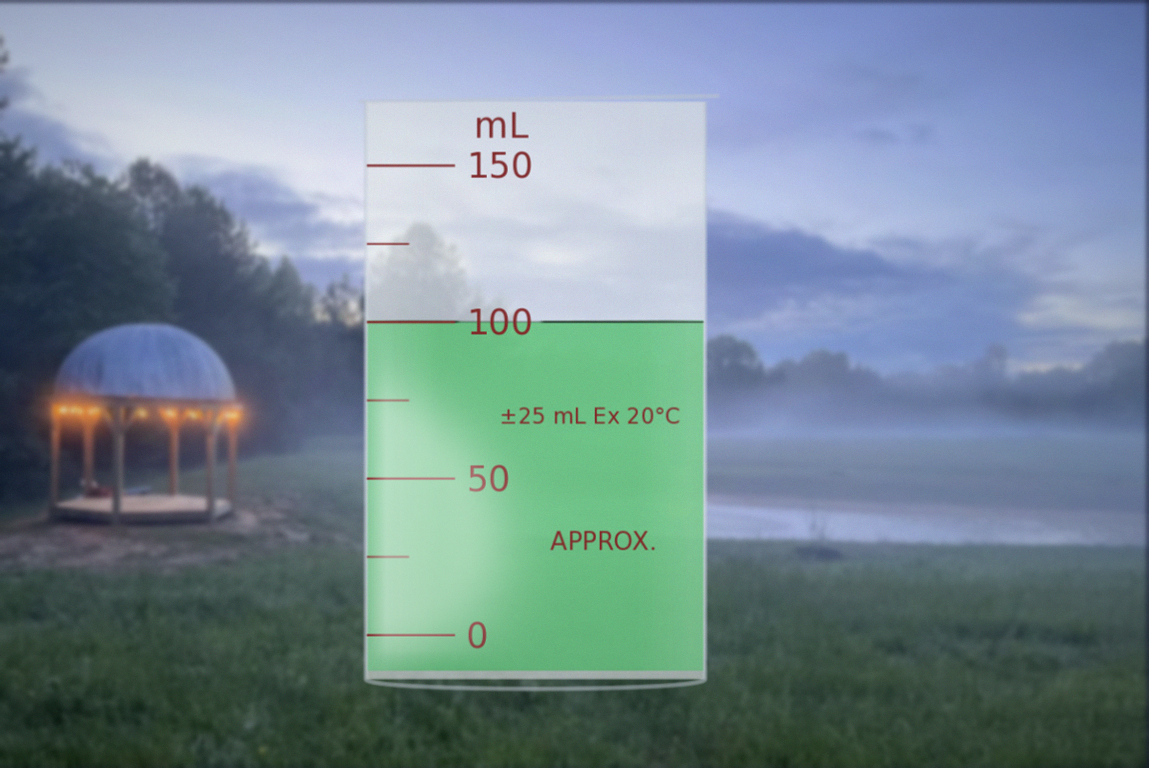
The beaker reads 100 mL
